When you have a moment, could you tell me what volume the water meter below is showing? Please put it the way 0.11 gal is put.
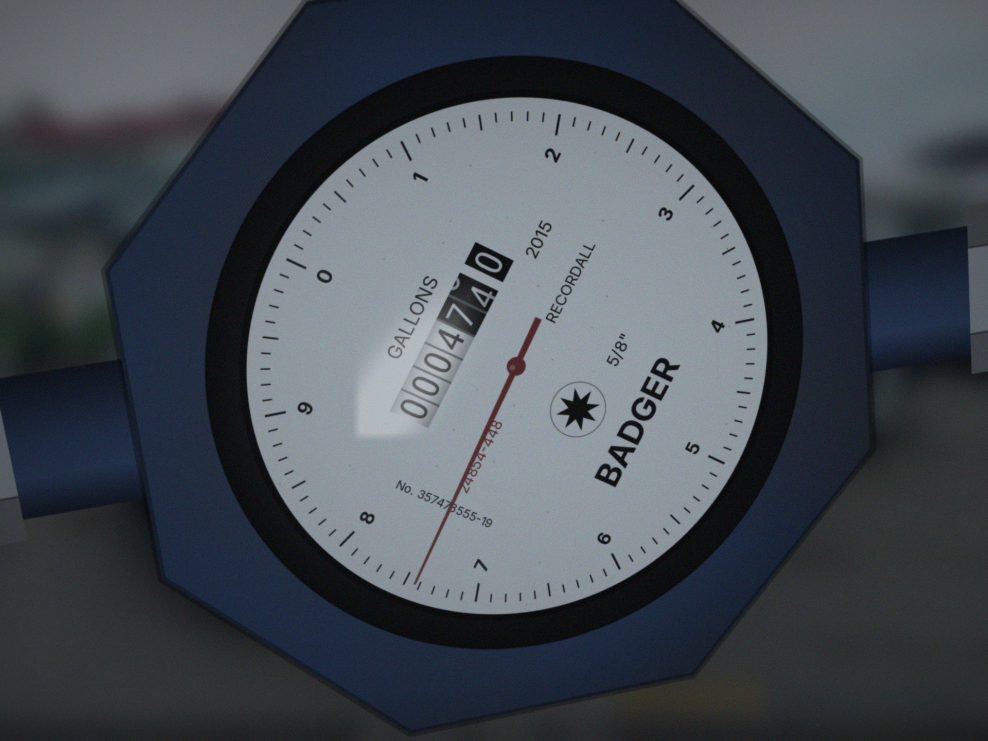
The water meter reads 4737.4 gal
